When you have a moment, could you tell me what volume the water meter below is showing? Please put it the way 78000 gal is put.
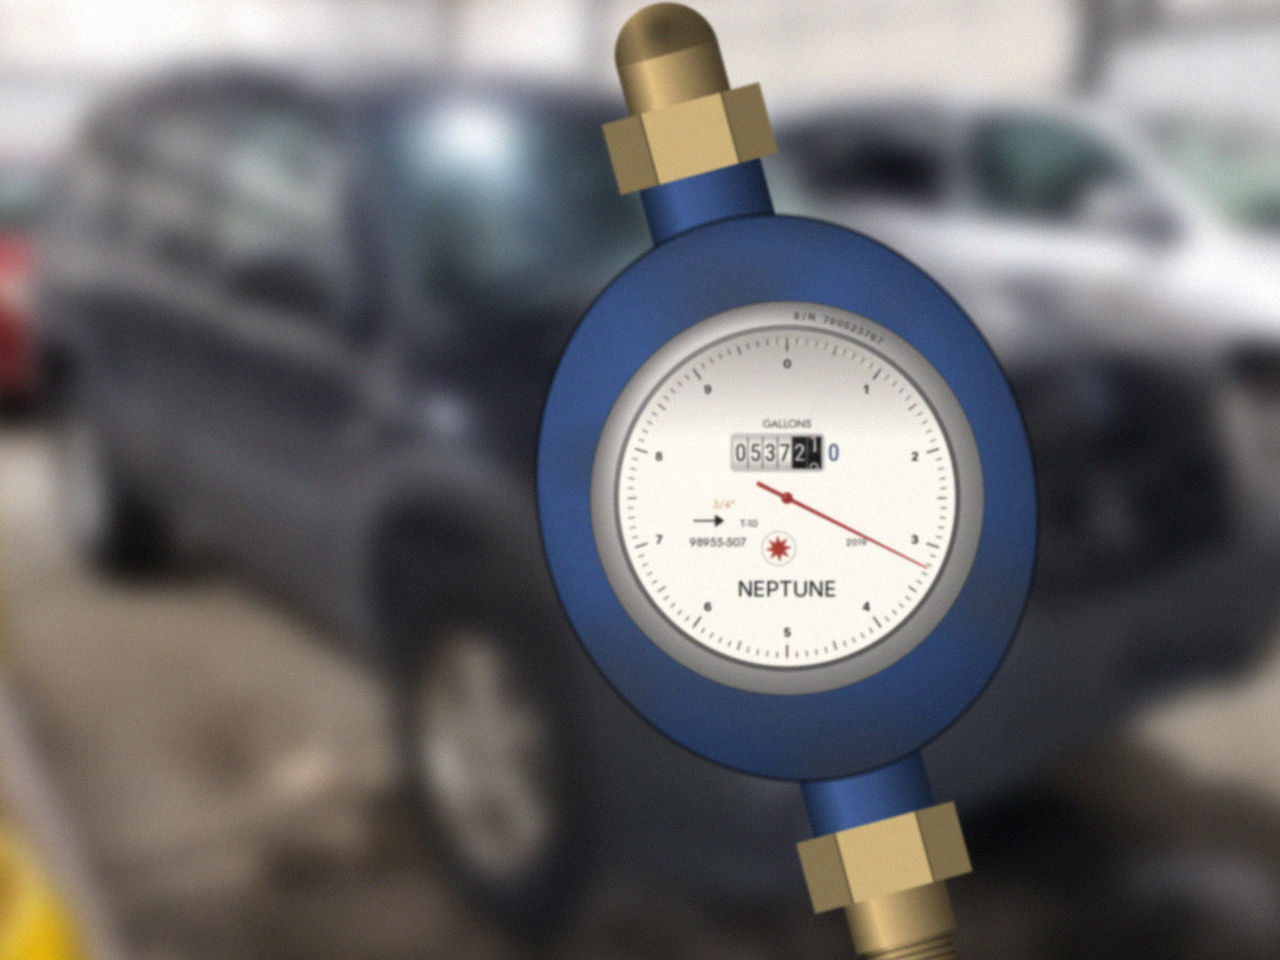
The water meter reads 537213.2 gal
